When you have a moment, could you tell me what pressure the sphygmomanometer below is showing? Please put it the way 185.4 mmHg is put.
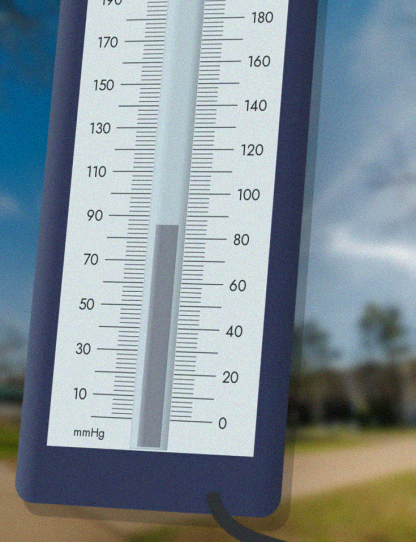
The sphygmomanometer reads 86 mmHg
